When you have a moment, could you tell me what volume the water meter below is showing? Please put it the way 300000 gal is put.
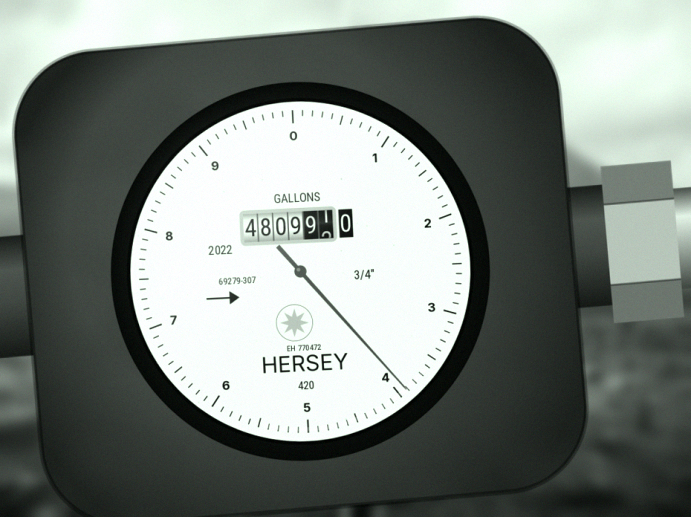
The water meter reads 4809913.9 gal
